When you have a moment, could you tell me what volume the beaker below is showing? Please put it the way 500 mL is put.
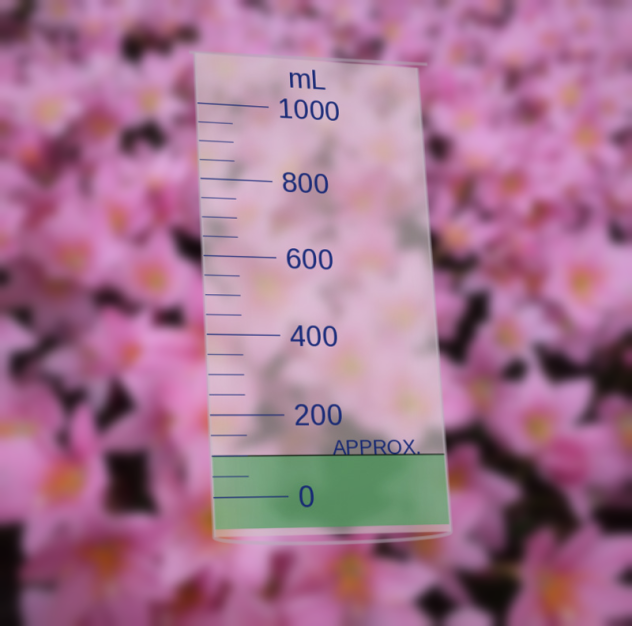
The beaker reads 100 mL
